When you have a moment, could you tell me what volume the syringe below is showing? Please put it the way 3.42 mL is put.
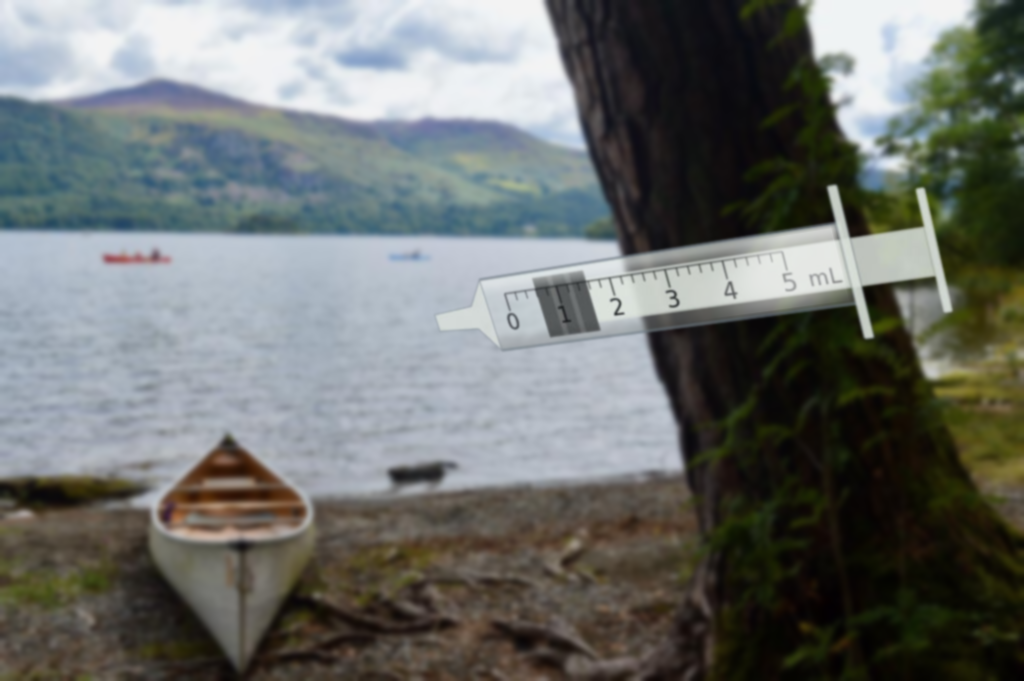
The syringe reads 0.6 mL
